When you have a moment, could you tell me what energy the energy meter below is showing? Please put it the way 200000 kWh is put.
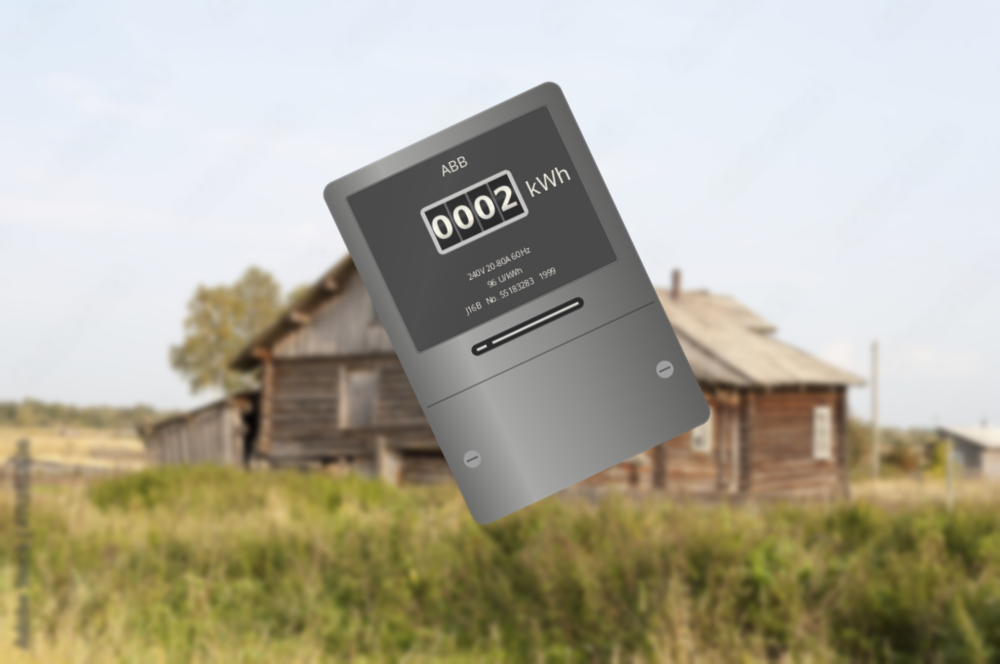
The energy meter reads 2 kWh
